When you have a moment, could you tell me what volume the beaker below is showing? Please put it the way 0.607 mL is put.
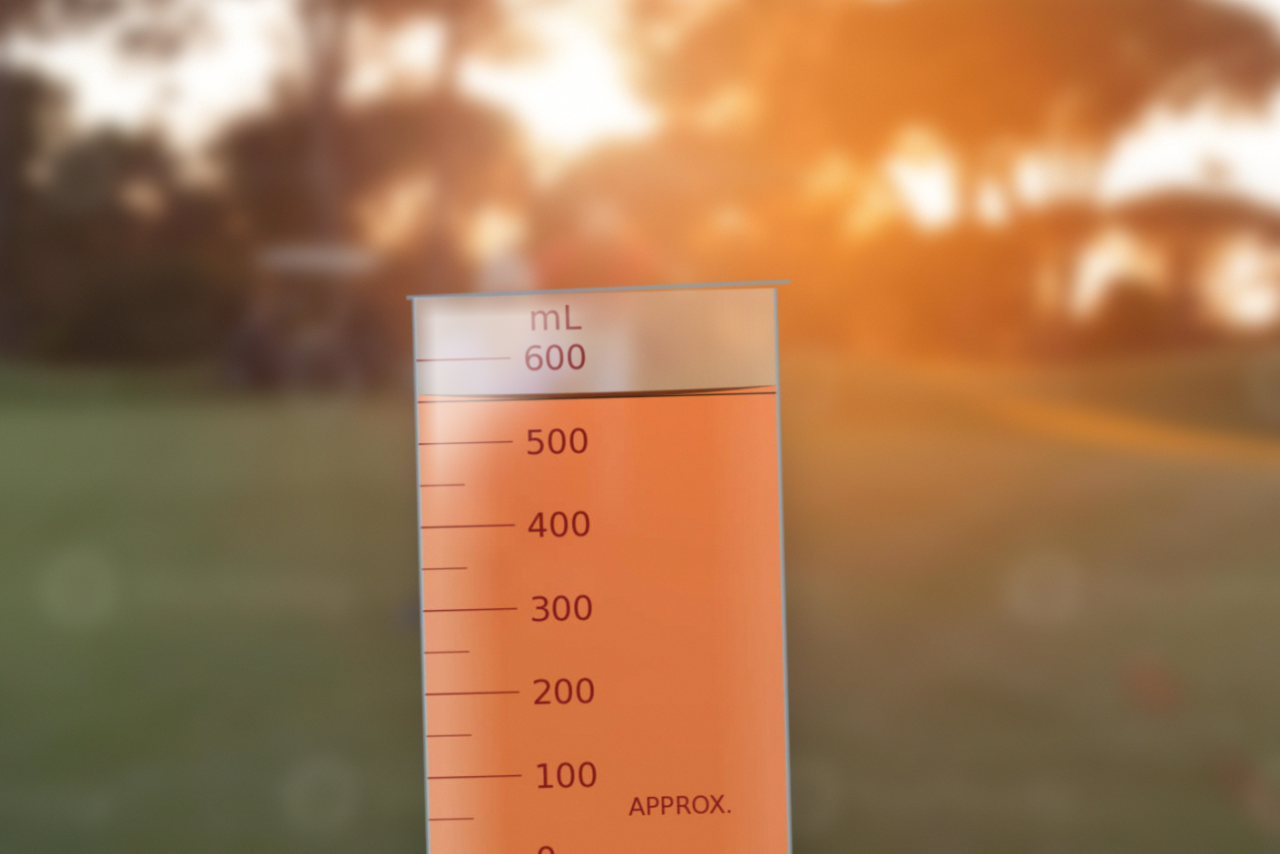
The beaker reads 550 mL
